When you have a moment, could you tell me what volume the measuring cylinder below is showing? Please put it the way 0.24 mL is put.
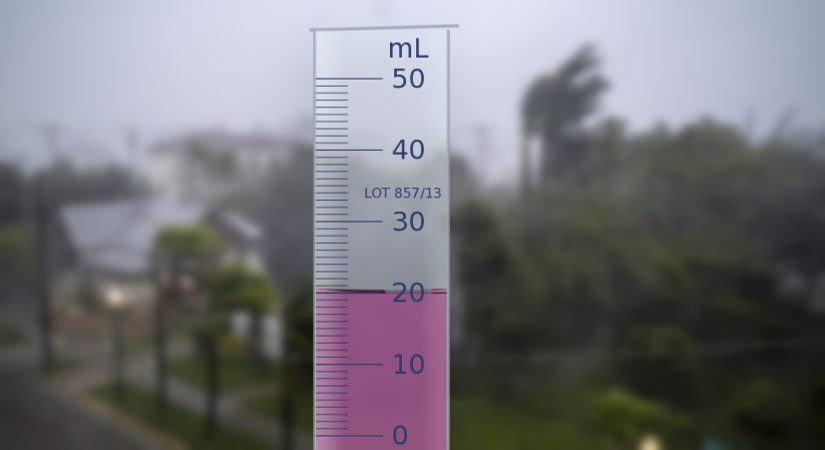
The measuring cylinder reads 20 mL
